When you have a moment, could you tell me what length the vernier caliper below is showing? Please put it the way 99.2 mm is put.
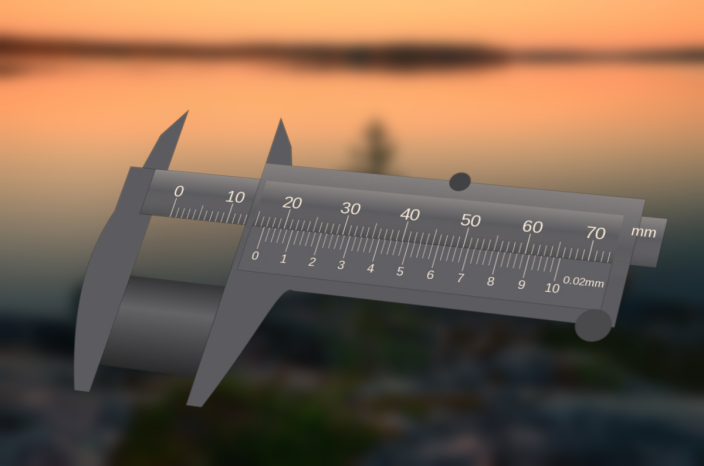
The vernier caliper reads 16.6 mm
